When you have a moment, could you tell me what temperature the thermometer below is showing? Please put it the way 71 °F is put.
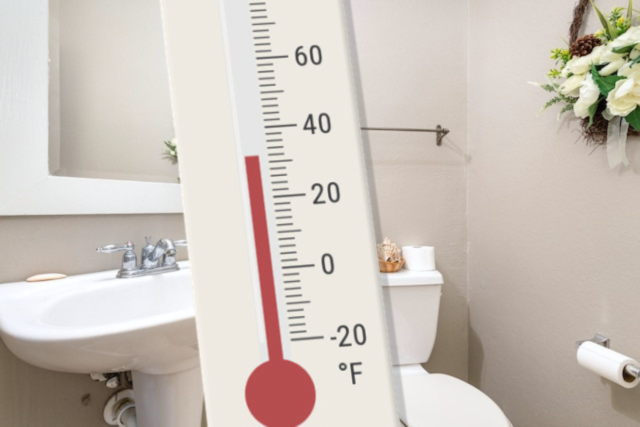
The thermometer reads 32 °F
